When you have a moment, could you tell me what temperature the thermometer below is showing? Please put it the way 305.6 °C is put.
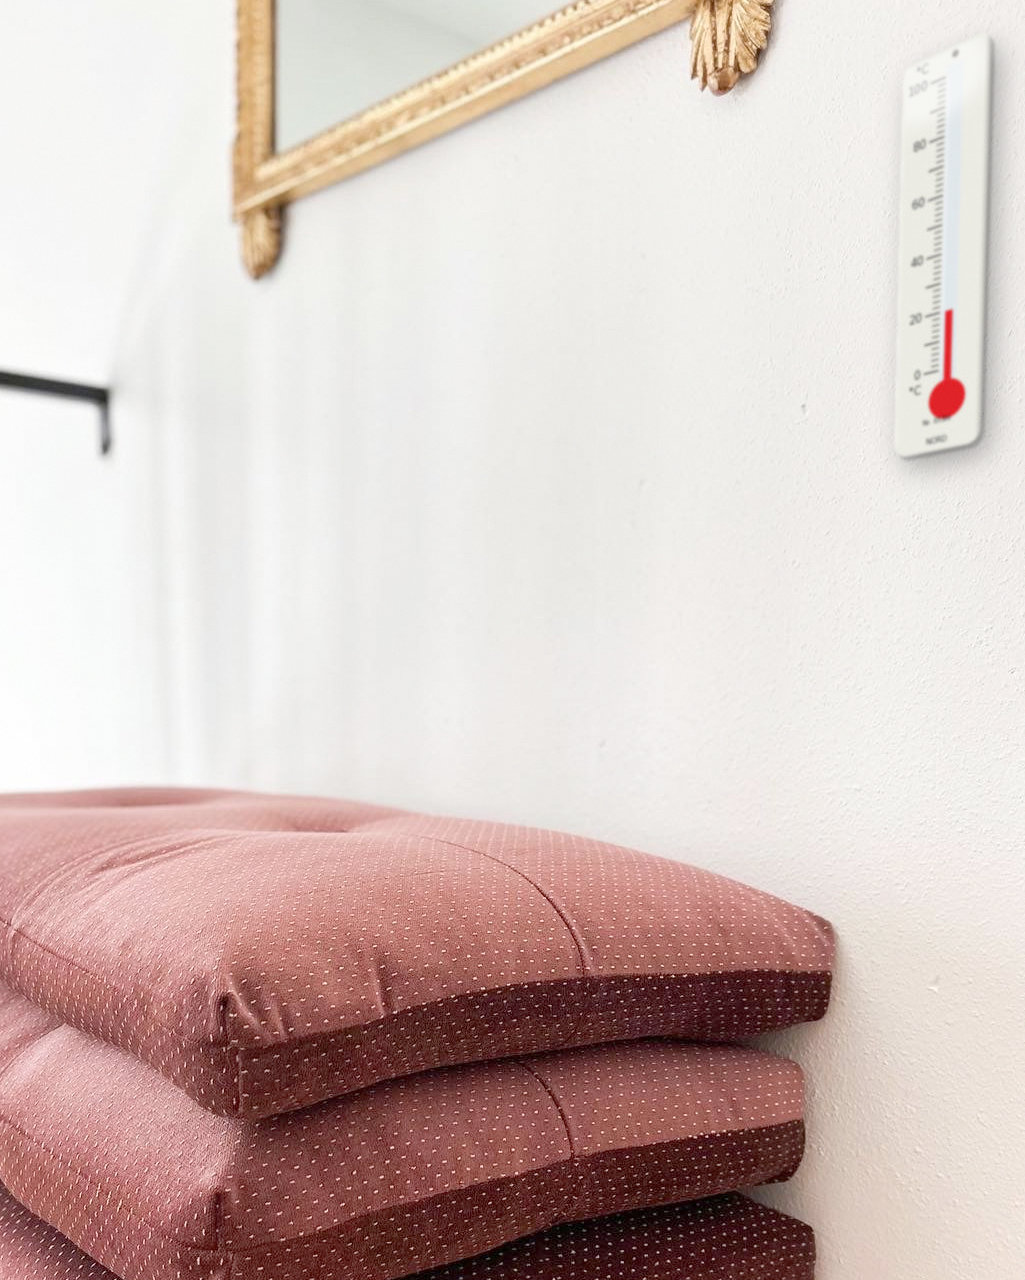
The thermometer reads 20 °C
